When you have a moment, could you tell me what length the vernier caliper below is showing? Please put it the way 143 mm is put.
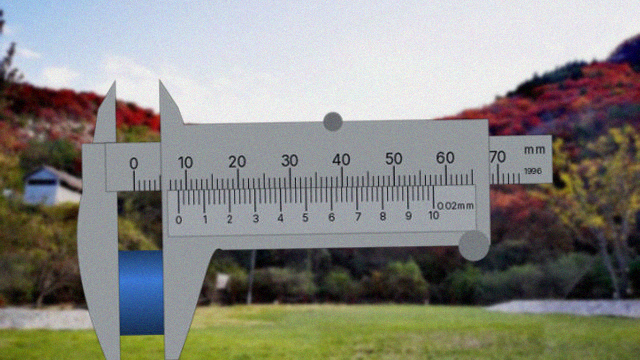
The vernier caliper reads 8.5 mm
